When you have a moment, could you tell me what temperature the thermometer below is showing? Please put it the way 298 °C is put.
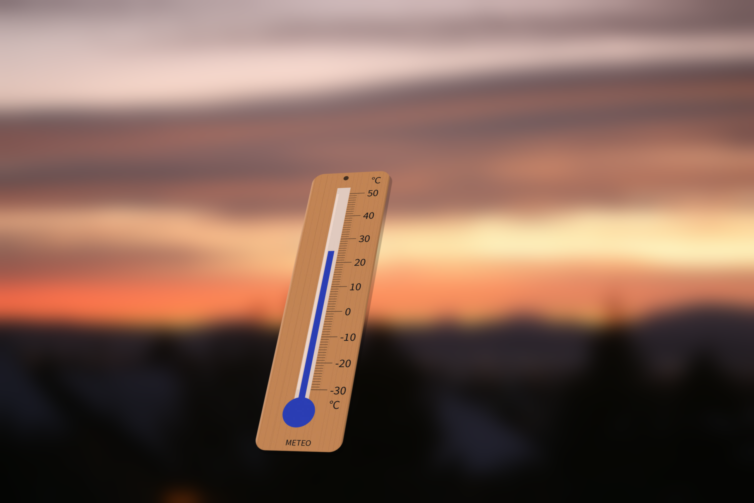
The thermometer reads 25 °C
